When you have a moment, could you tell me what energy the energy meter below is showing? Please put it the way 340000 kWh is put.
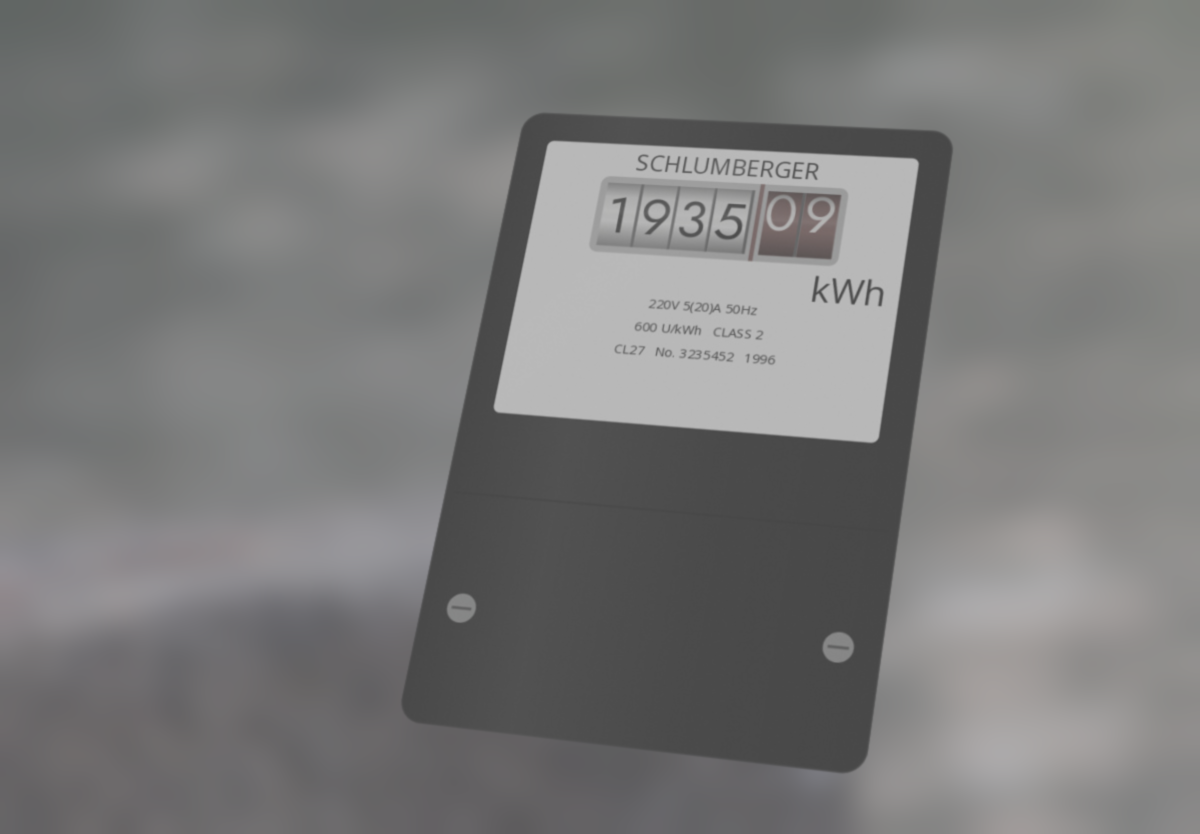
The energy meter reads 1935.09 kWh
